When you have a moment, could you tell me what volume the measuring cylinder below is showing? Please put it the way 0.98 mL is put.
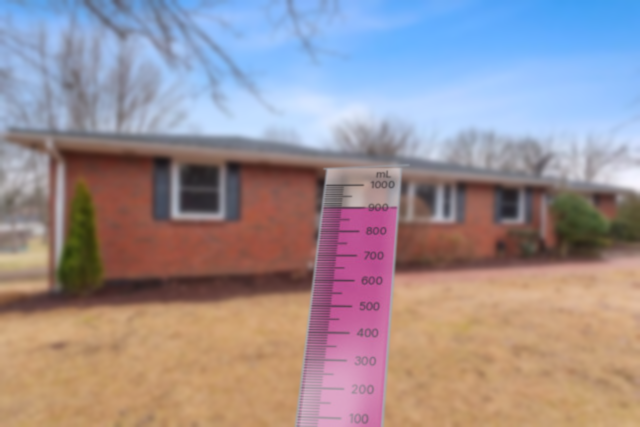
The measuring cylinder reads 900 mL
